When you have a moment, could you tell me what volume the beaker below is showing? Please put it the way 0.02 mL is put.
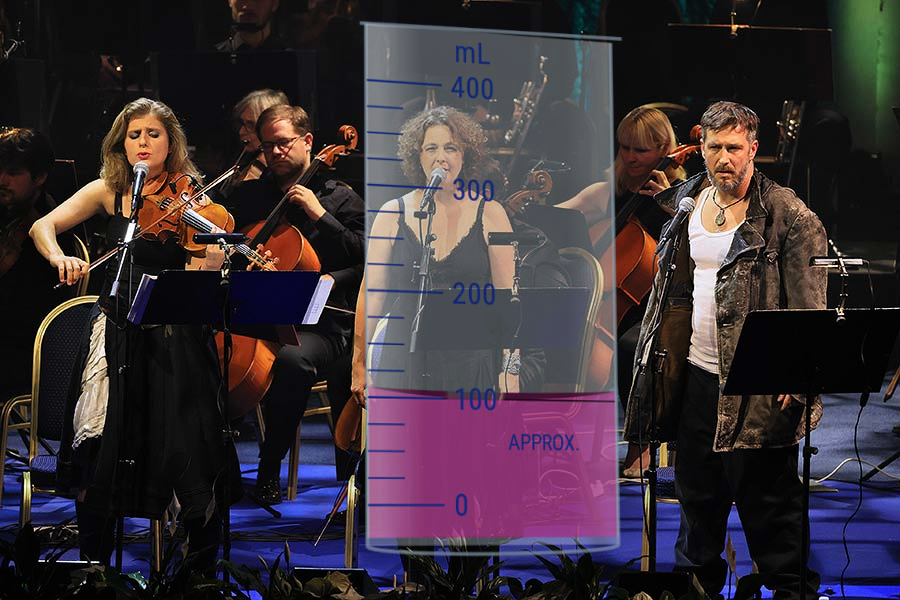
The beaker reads 100 mL
